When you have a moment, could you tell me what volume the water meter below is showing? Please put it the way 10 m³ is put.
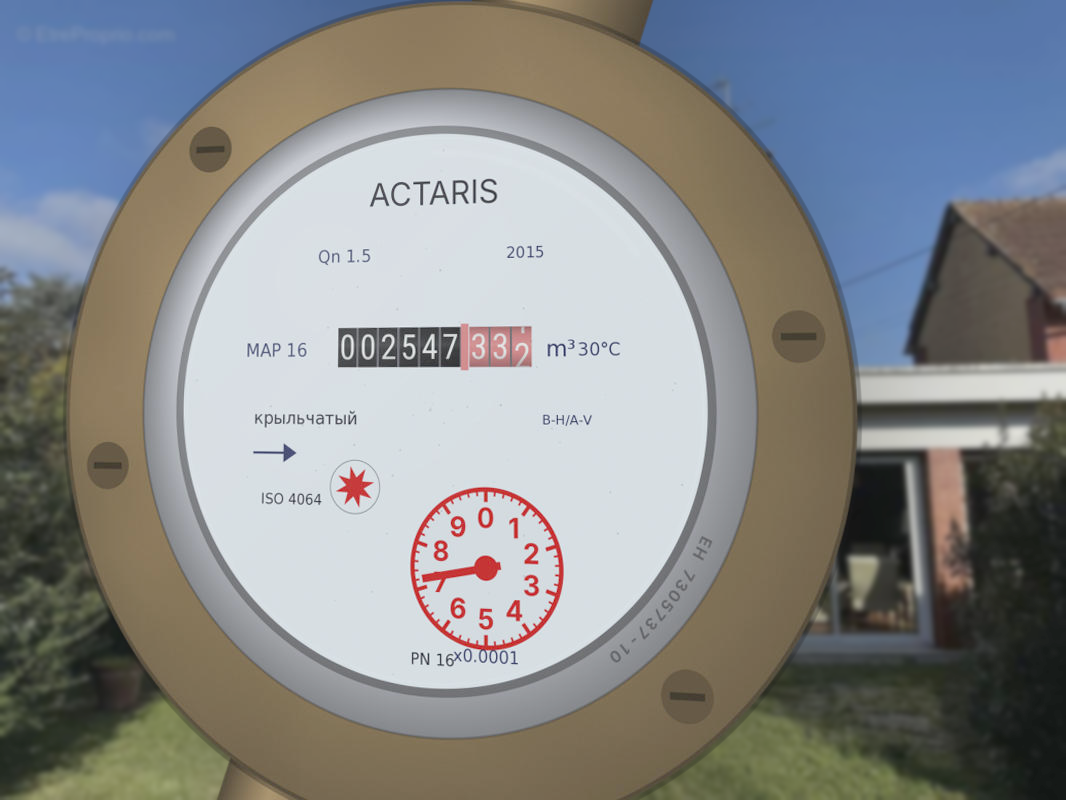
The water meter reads 2547.3317 m³
